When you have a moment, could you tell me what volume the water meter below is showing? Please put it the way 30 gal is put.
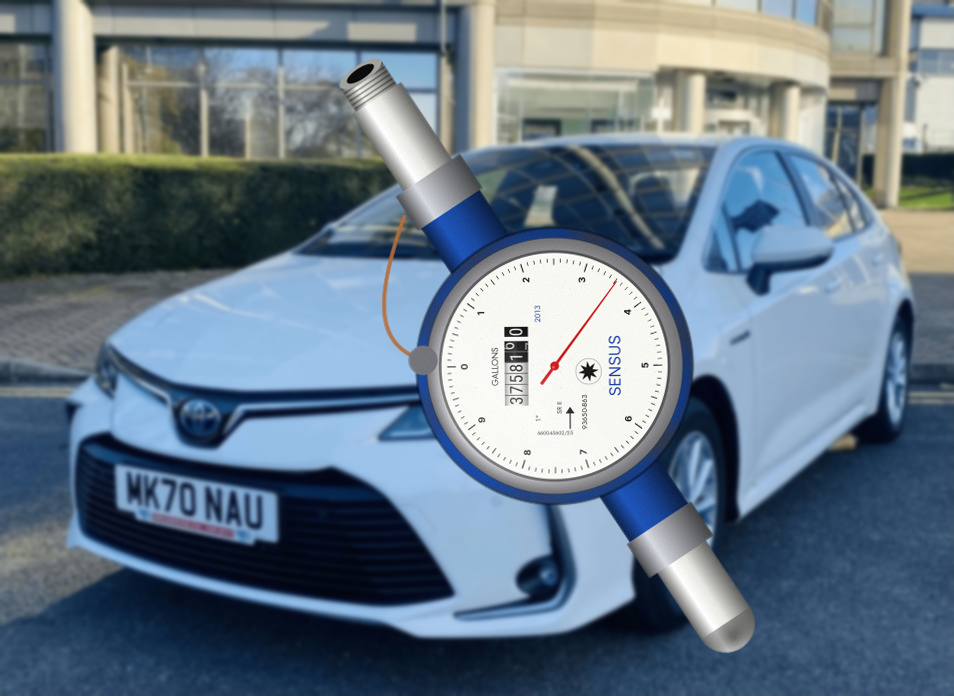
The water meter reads 3758163.5 gal
